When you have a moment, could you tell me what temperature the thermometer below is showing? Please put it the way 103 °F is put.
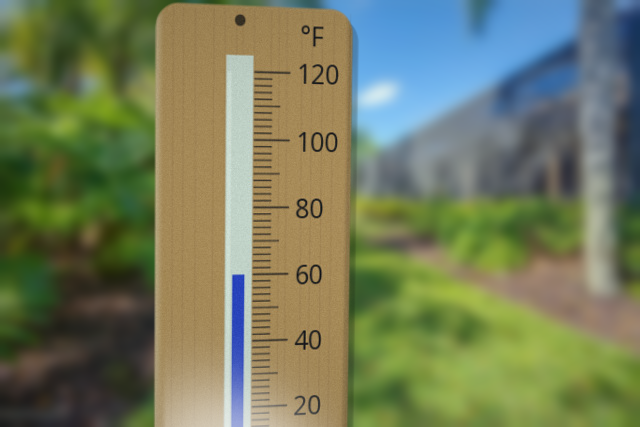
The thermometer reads 60 °F
